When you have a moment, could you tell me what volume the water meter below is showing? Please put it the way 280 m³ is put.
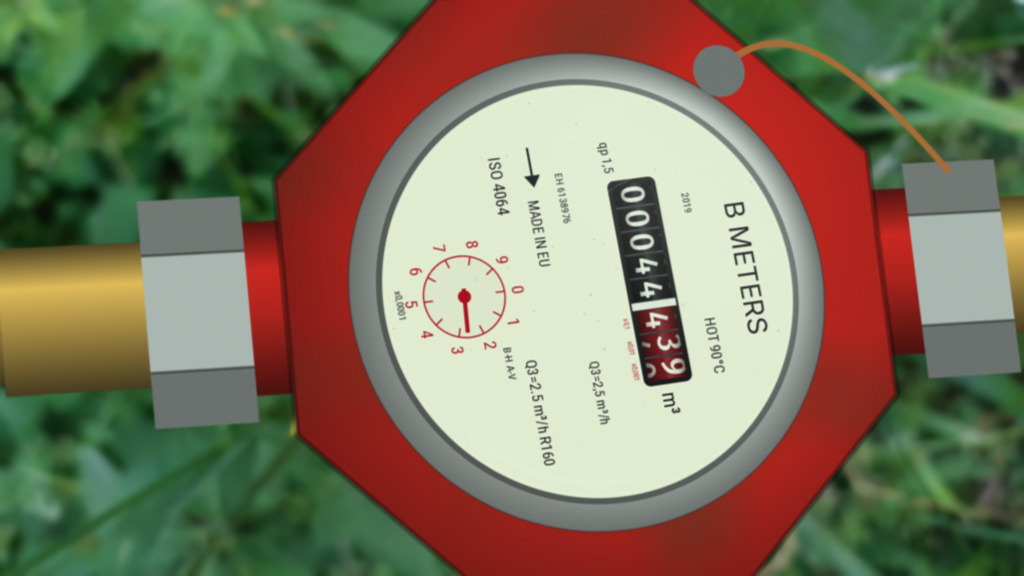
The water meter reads 44.4392 m³
